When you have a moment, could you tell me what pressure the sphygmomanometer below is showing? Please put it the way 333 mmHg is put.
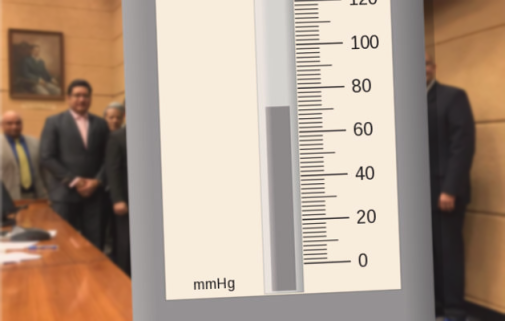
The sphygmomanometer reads 72 mmHg
